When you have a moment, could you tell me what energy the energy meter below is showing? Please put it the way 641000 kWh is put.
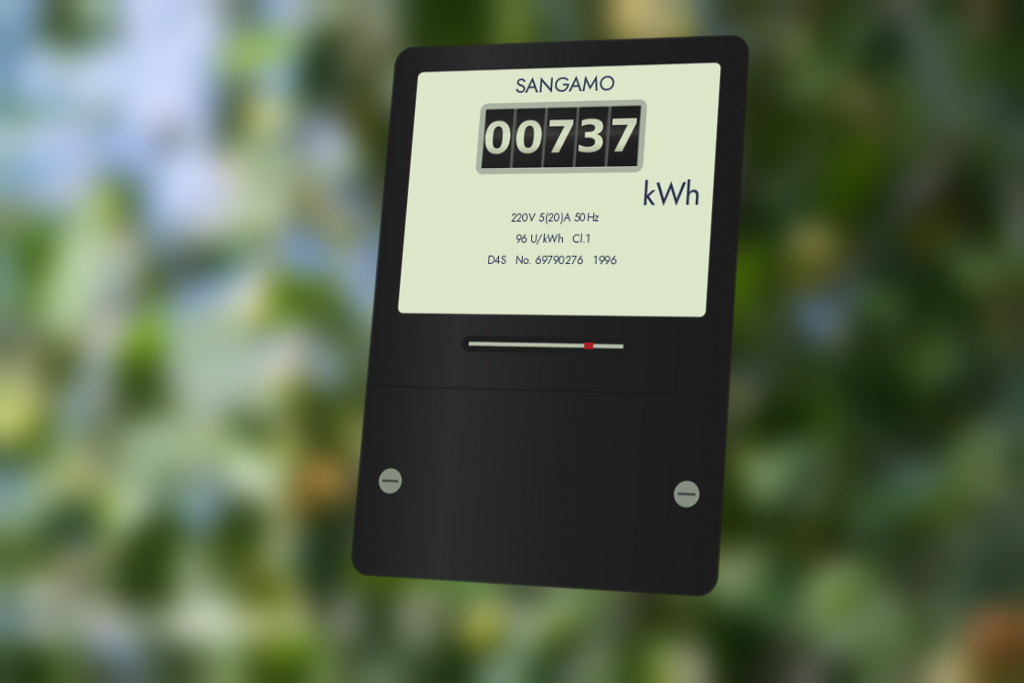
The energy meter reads 737 kWh
